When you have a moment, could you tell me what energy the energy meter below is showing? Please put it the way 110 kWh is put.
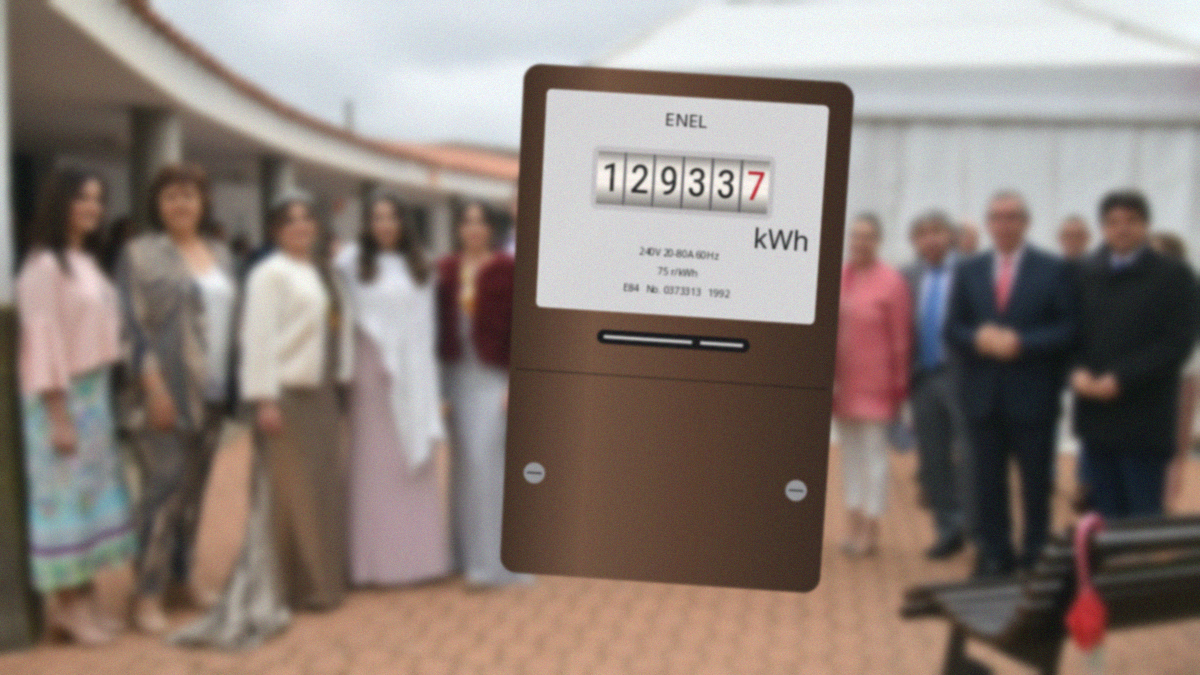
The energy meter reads 12933.7 kWh
